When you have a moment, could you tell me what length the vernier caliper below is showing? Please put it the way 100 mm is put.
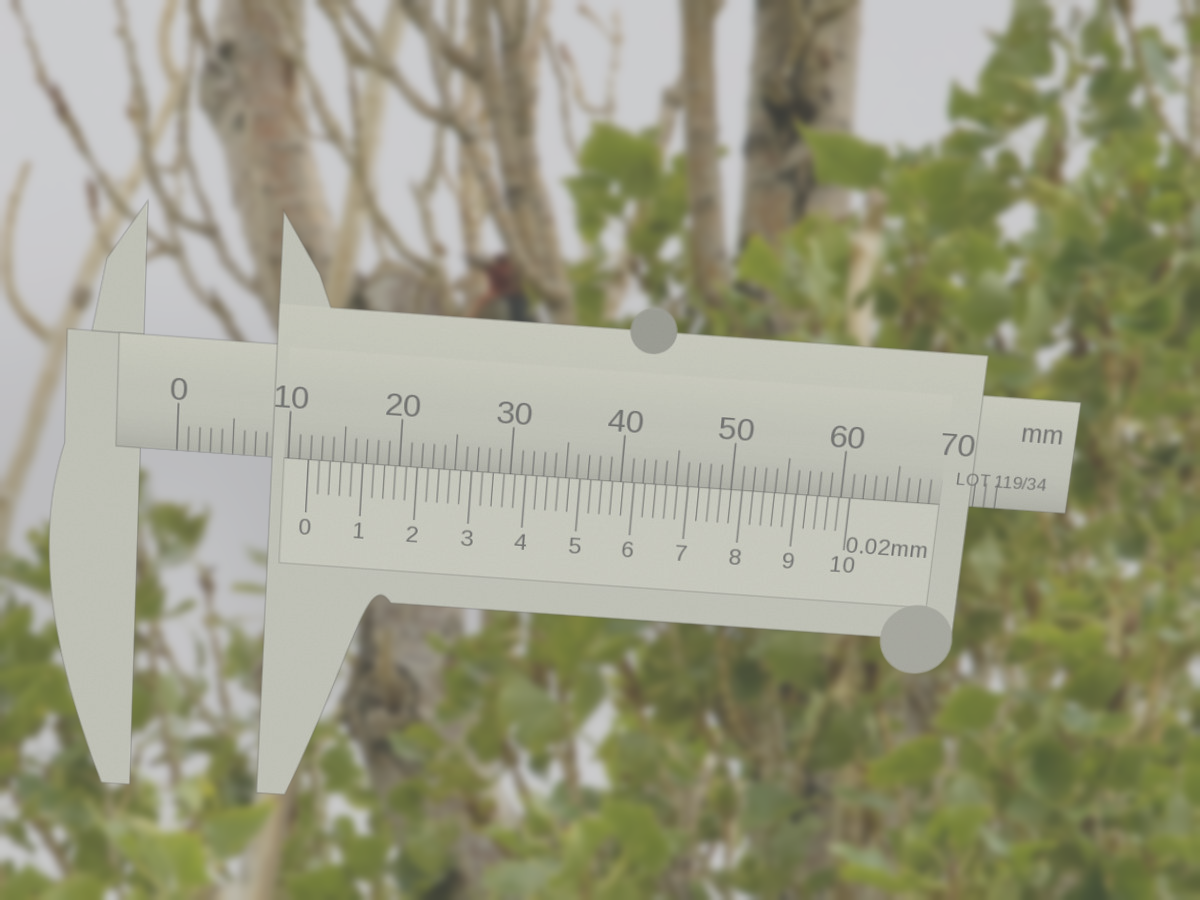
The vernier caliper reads 11.8 mm
